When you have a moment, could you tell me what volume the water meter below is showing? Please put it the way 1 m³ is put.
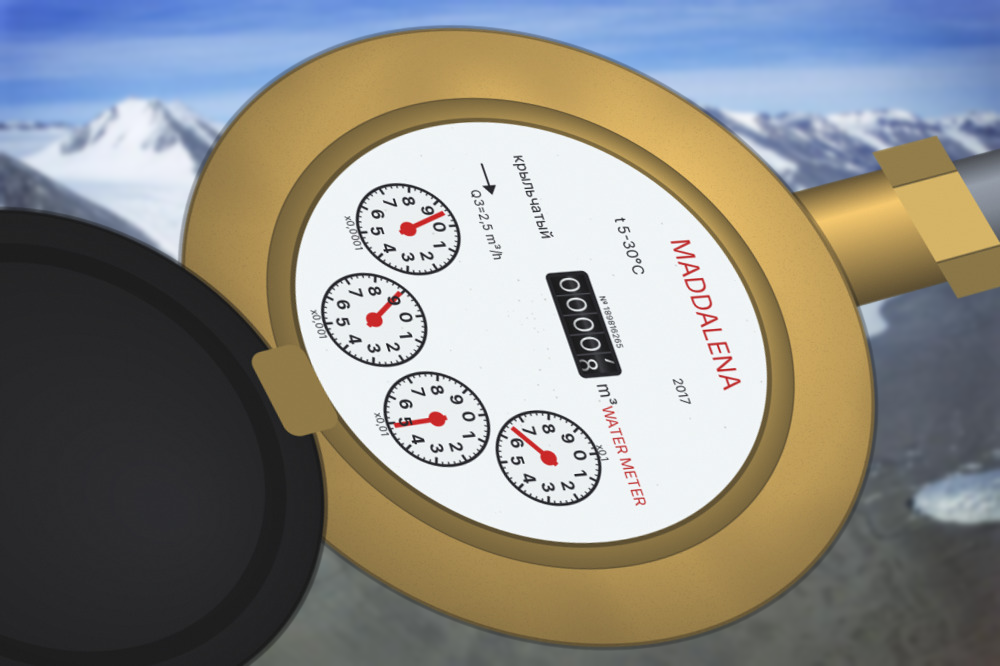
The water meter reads 7.6489 m³
